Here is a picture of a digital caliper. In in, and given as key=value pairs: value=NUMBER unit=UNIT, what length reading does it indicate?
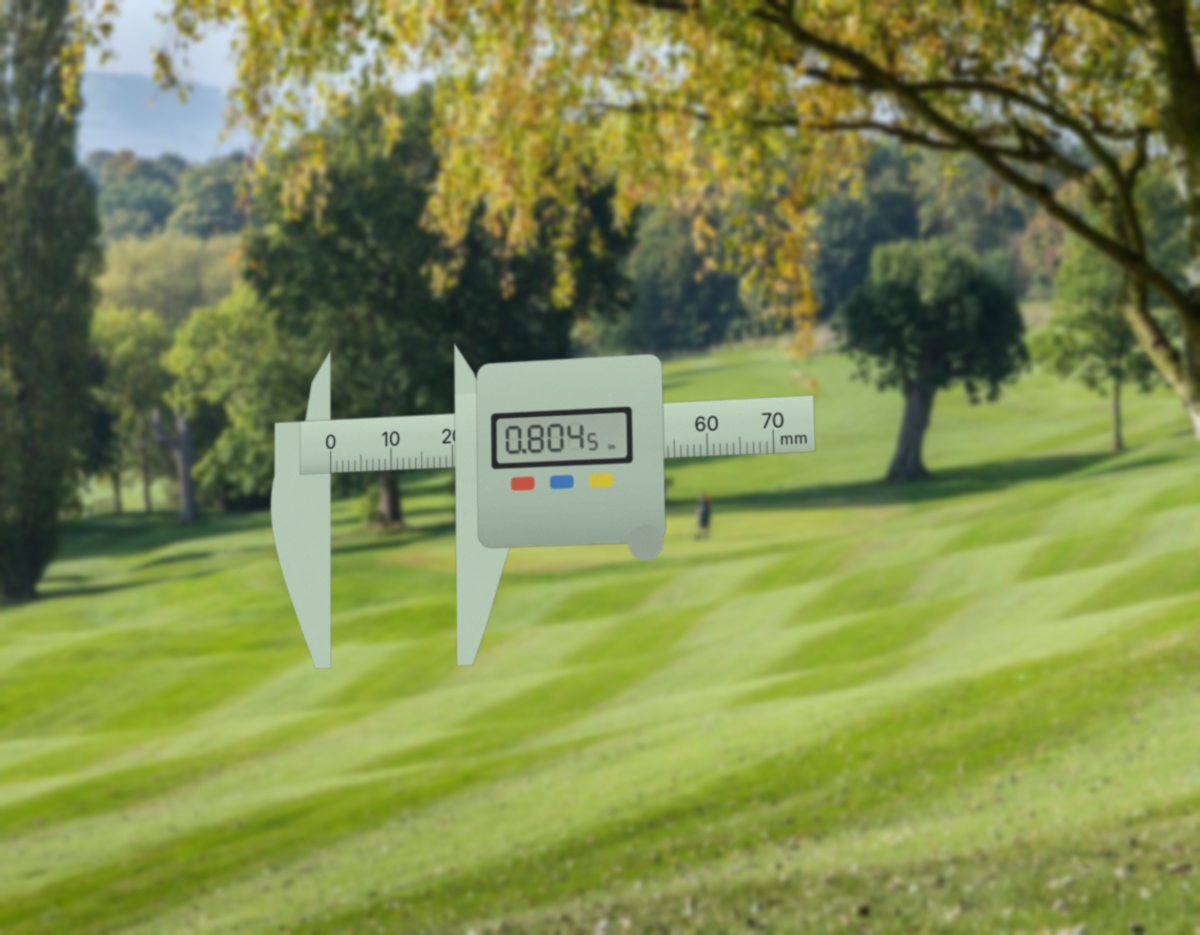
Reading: value=0.8045 unit=in
